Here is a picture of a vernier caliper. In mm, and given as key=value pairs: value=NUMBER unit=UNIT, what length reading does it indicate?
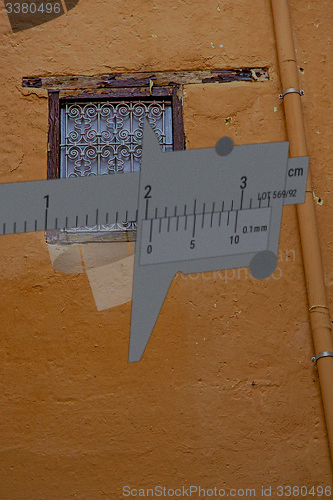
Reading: value=20.6 unit=mm
